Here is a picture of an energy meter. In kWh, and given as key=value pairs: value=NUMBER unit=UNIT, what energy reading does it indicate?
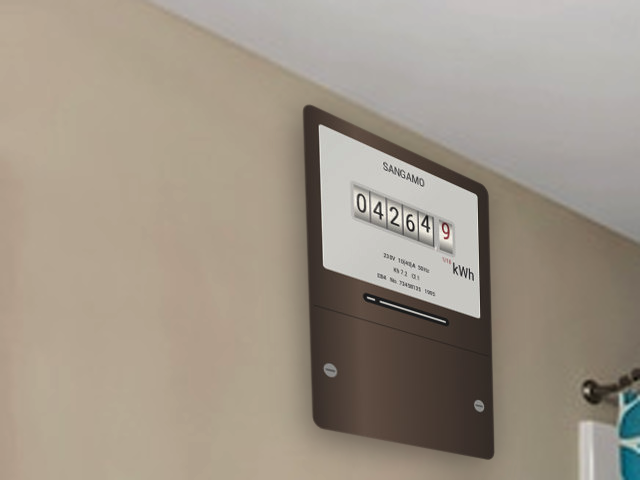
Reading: value=4264.9 unit=kWh
